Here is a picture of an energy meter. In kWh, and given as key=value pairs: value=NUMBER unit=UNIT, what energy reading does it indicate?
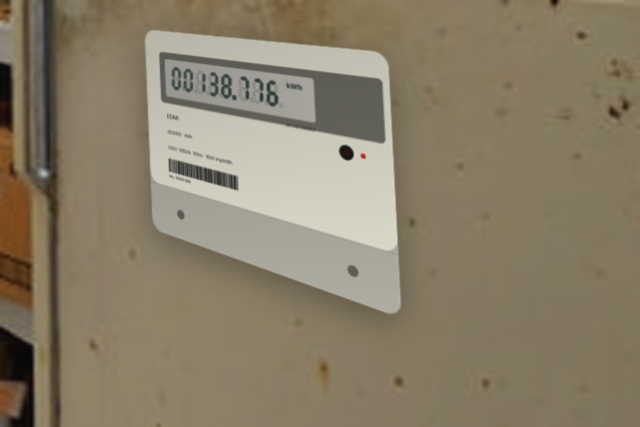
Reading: value=138.776 unit=kWh
